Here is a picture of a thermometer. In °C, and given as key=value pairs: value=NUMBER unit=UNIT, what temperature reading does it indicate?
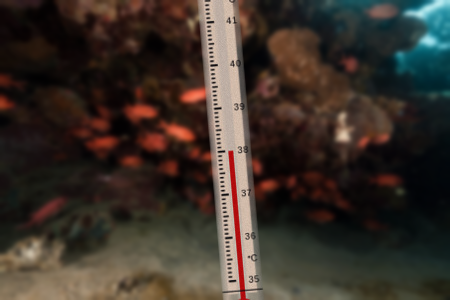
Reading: value=38 unit=°C
